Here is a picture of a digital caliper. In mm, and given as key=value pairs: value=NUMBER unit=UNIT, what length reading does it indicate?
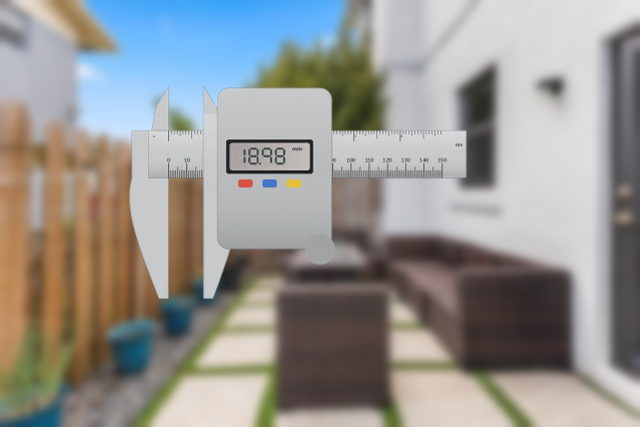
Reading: value=18.98 unit=mm
